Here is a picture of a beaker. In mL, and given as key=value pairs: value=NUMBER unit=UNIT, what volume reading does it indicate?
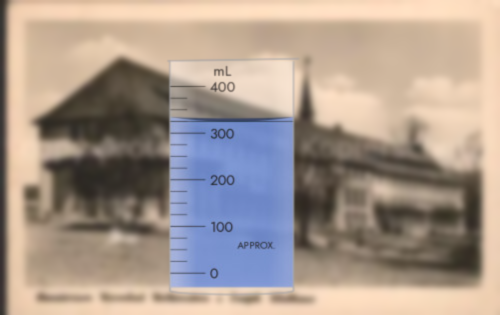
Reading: value=325 unit=mL
